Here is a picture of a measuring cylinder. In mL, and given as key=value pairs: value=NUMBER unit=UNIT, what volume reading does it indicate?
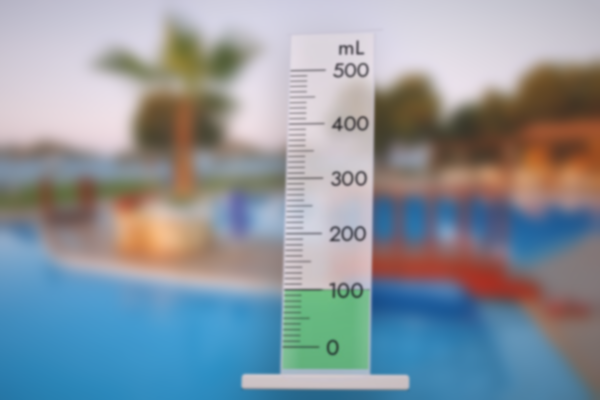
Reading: value=100 unit=mL
